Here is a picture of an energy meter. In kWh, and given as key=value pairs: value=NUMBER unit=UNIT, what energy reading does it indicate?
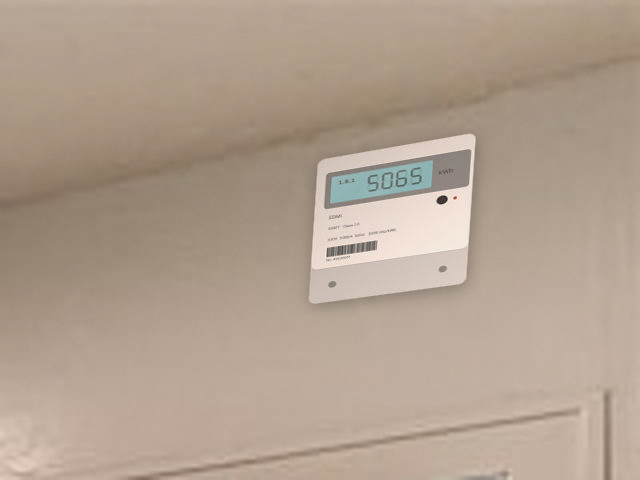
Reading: value=5065 unit=kWh
